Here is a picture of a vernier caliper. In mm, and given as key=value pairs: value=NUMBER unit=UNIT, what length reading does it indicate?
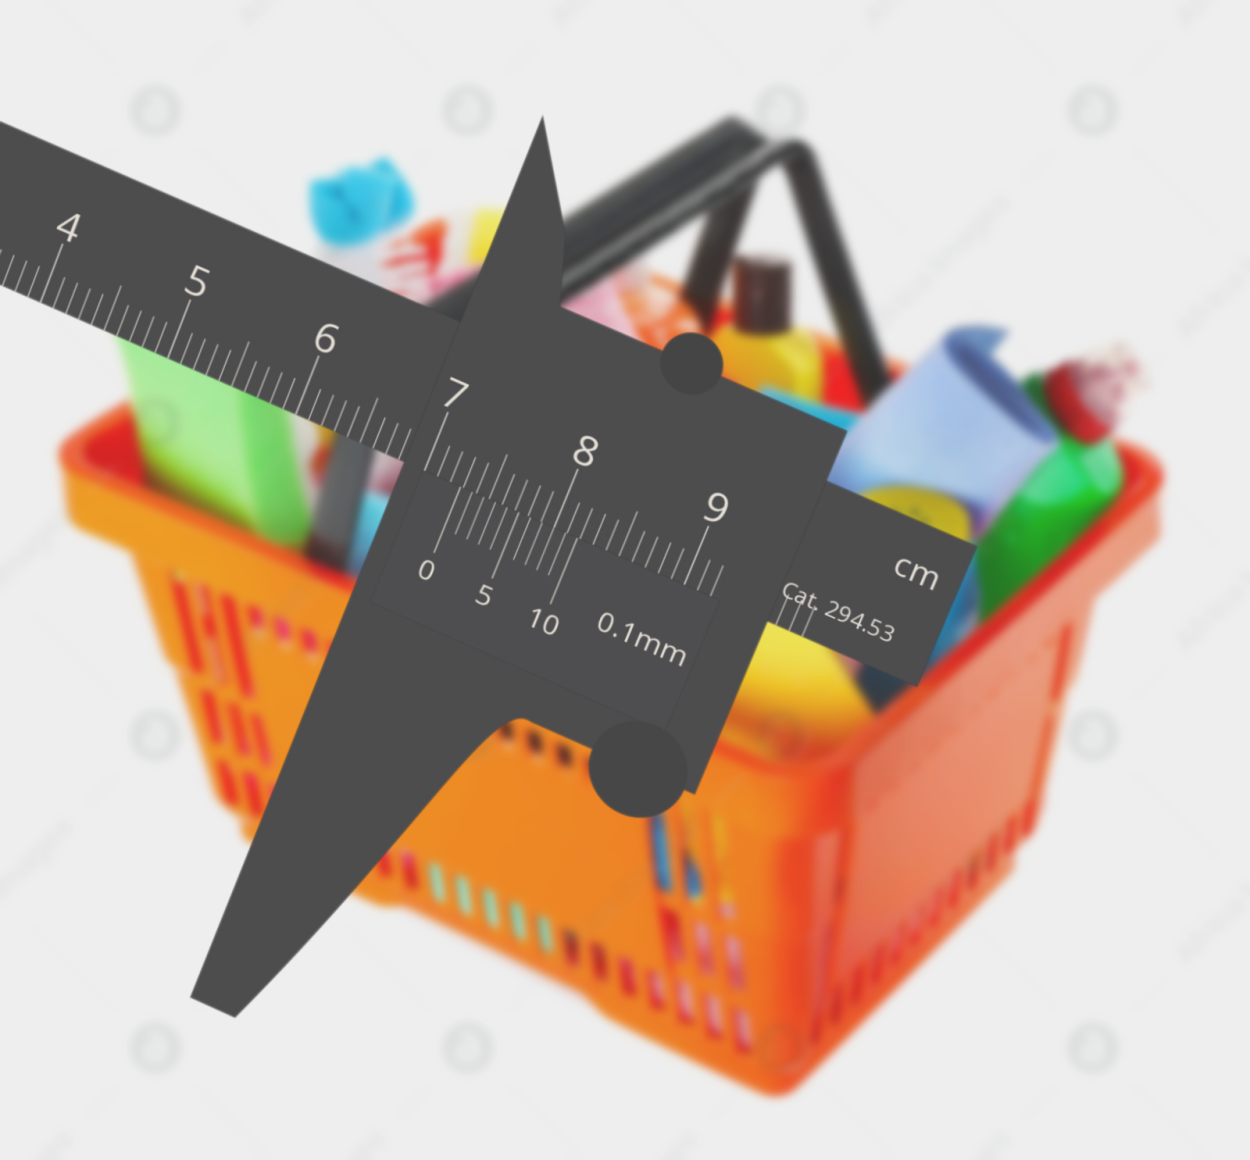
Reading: value=72.8 unit=mm
